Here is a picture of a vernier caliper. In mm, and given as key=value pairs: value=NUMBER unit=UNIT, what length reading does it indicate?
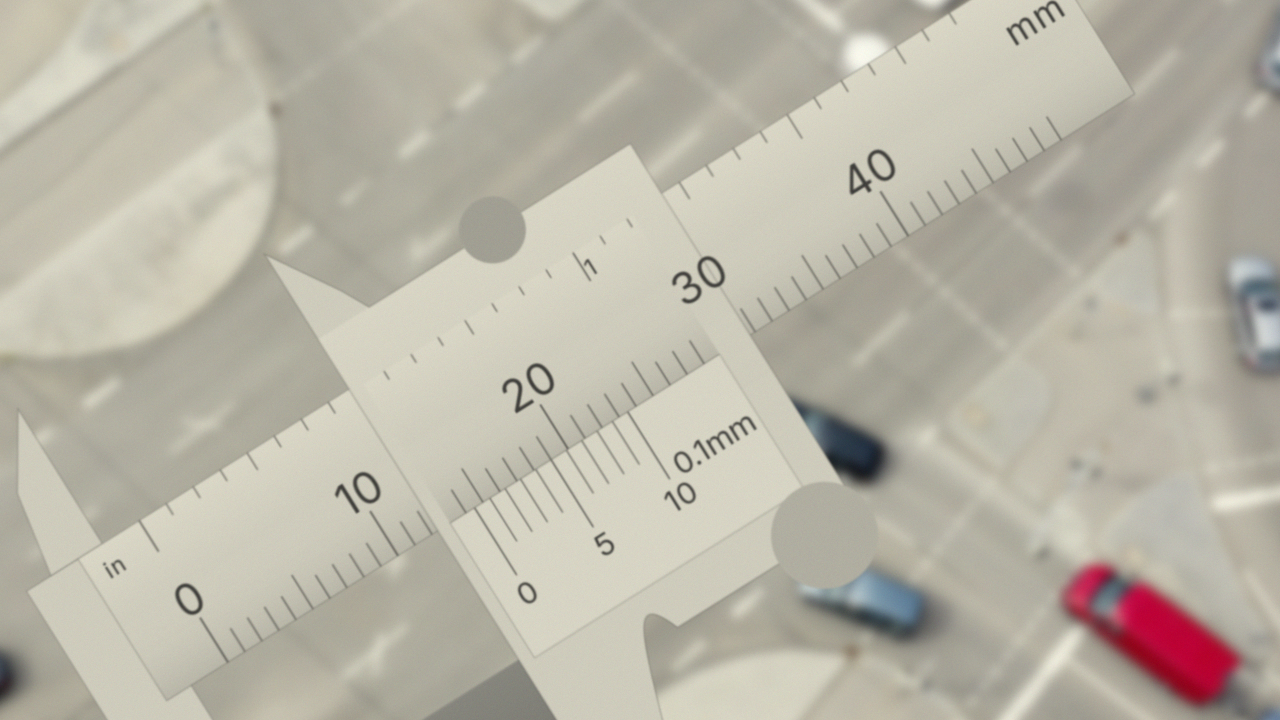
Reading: value=14.5 unit=mm
